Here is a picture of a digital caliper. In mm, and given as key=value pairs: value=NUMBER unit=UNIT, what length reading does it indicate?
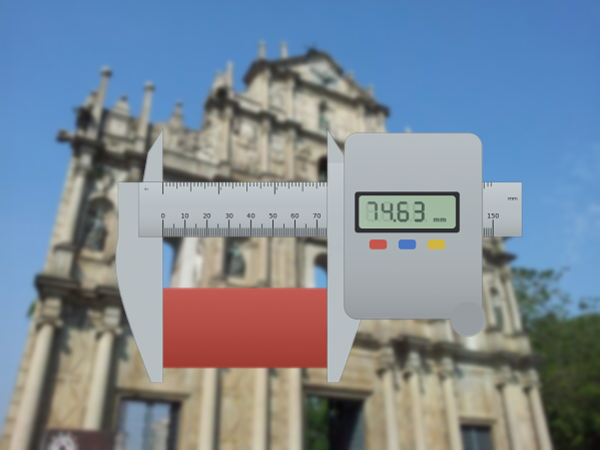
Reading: value=74.63 unit=mm
